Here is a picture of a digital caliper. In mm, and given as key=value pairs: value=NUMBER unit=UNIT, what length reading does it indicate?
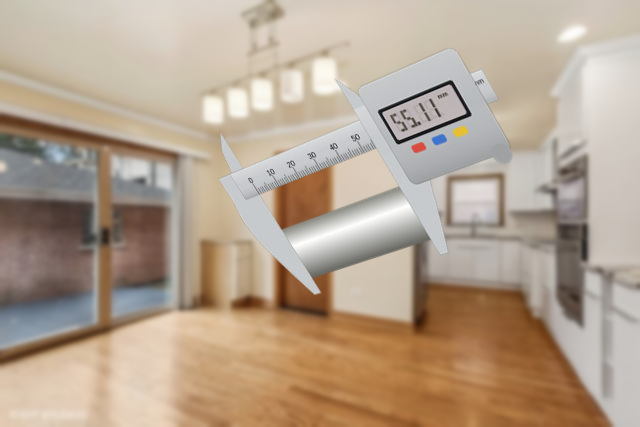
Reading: value=55.11 unit=mm
